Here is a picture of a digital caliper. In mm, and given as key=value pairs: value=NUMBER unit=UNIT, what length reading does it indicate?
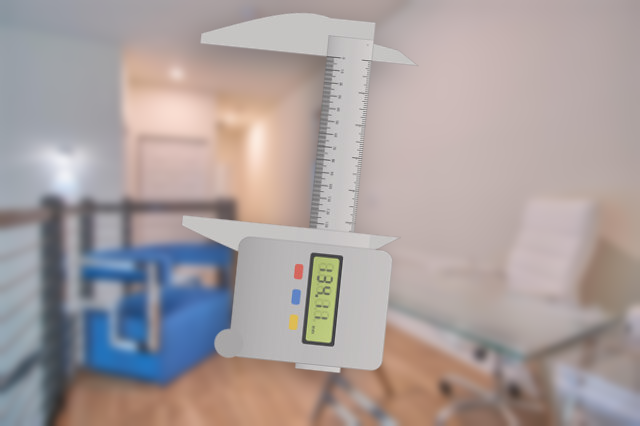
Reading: value=134.11 unit=mm
